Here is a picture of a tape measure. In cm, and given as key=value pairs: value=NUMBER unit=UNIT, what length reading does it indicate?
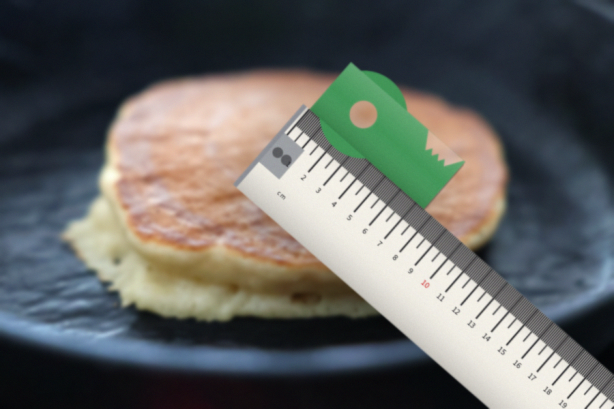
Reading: value=7.5 unit=cm
